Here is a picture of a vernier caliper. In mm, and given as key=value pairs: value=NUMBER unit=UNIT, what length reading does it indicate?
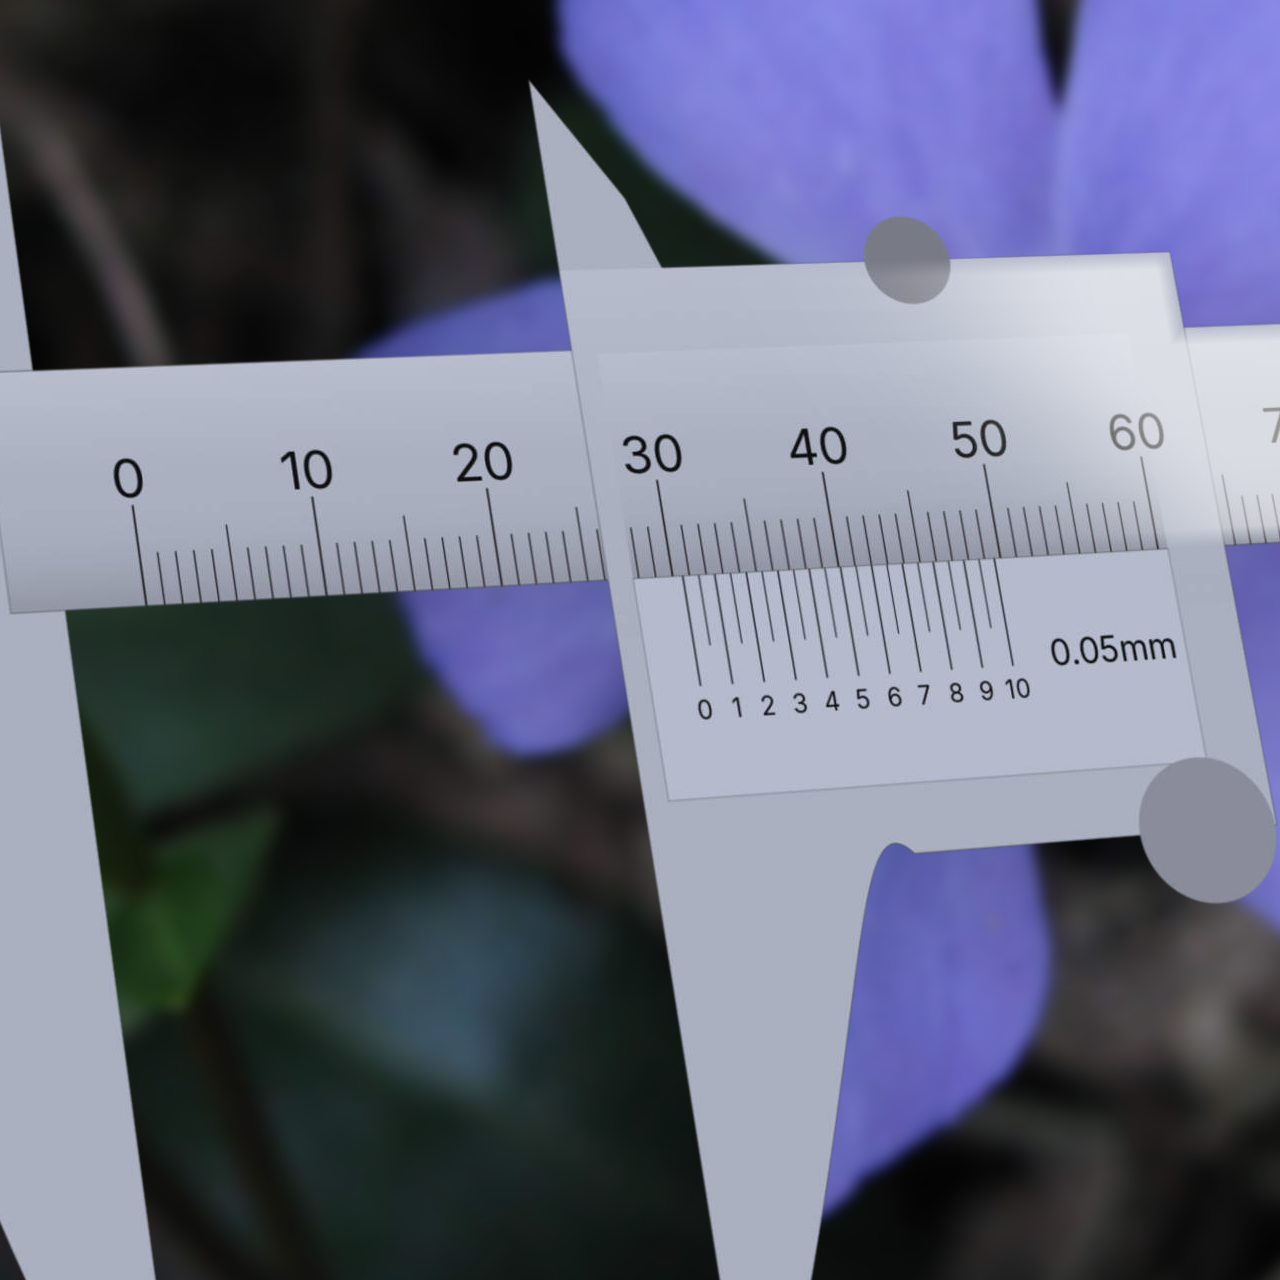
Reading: value=30.6 unit=mm
